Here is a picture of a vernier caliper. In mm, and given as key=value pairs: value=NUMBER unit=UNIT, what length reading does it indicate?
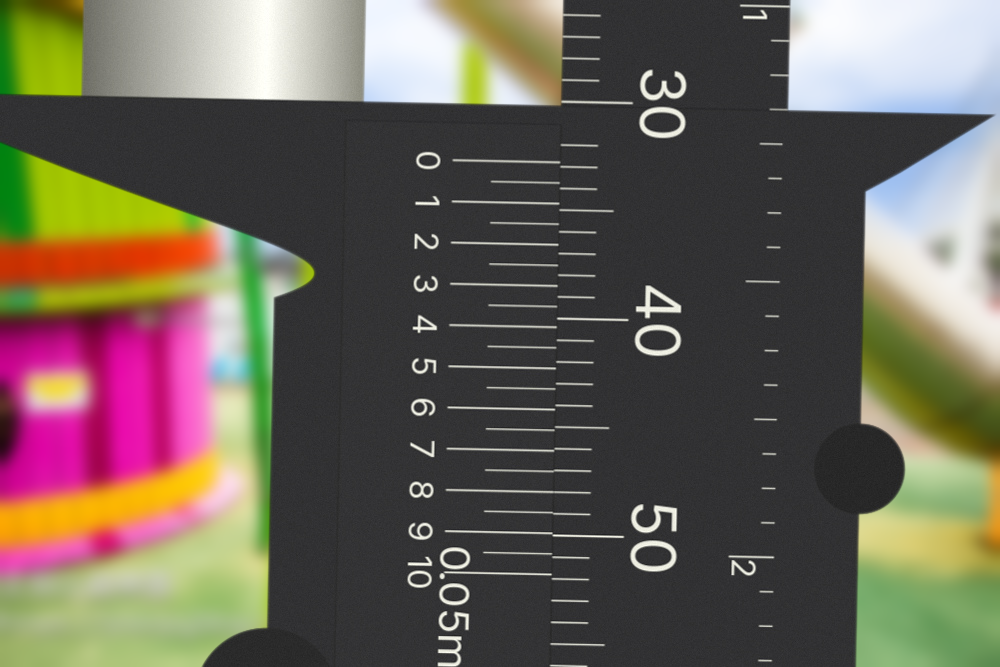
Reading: value=32.8 unit=mm
